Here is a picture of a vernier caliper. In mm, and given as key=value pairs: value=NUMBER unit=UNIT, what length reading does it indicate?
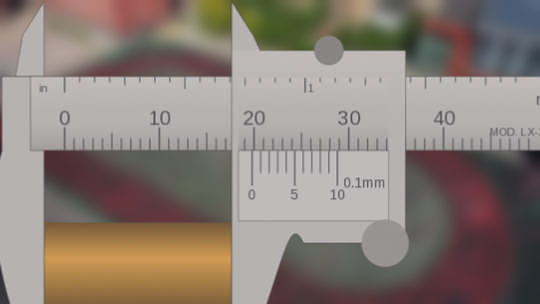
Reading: value=19.8 unit=mm
